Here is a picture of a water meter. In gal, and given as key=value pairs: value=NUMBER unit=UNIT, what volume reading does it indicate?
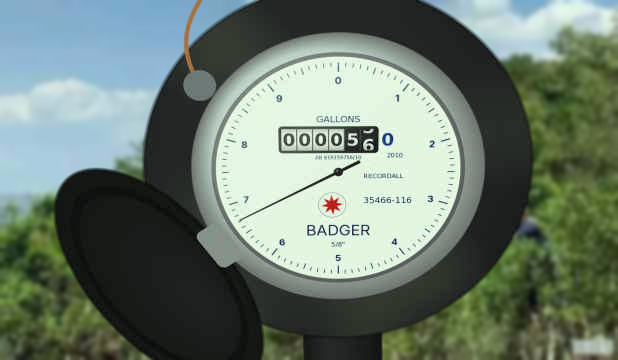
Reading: value=556.7 unit=gal
